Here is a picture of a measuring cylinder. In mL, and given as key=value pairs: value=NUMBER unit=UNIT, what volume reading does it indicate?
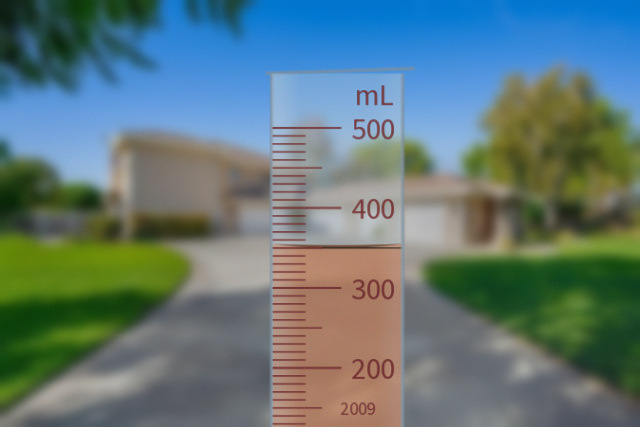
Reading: value=350 unit=mL
